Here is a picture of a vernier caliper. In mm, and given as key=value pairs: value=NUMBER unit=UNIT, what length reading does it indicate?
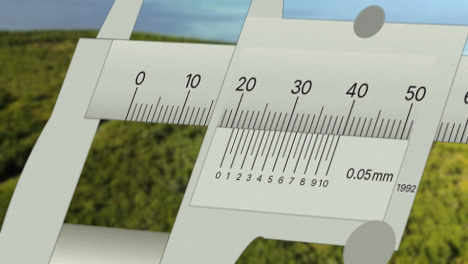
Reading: value=20.5 unit=mm
